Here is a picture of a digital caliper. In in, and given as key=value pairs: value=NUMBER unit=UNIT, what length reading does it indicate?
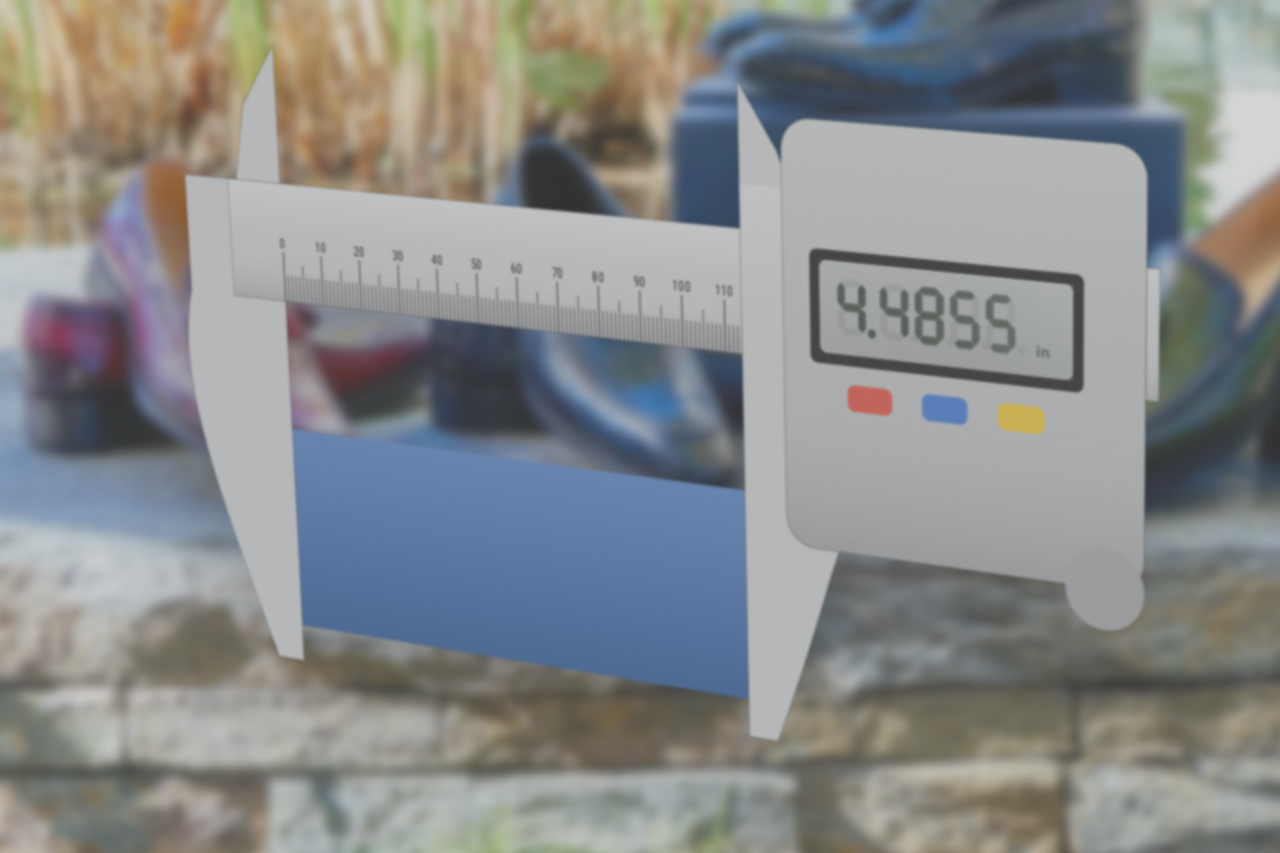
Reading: value=4.4855 unit=in
